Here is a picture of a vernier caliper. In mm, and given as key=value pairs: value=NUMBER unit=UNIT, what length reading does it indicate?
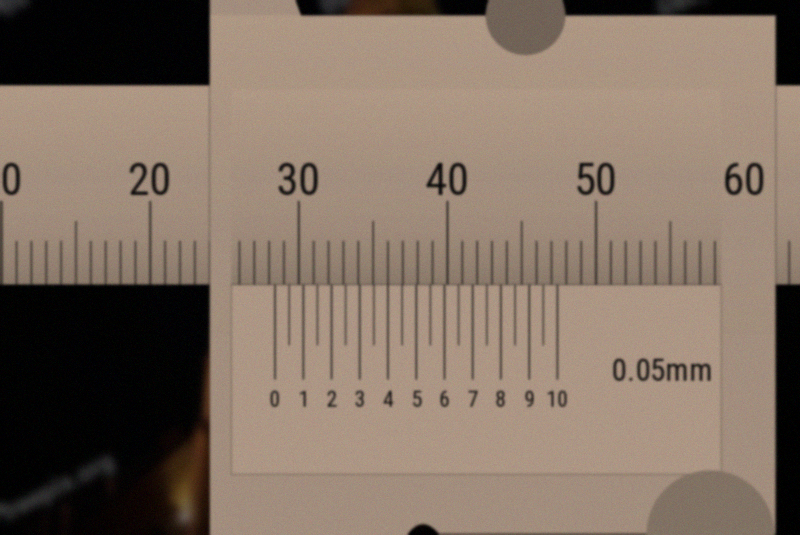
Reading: value=28.4 unit=mm
